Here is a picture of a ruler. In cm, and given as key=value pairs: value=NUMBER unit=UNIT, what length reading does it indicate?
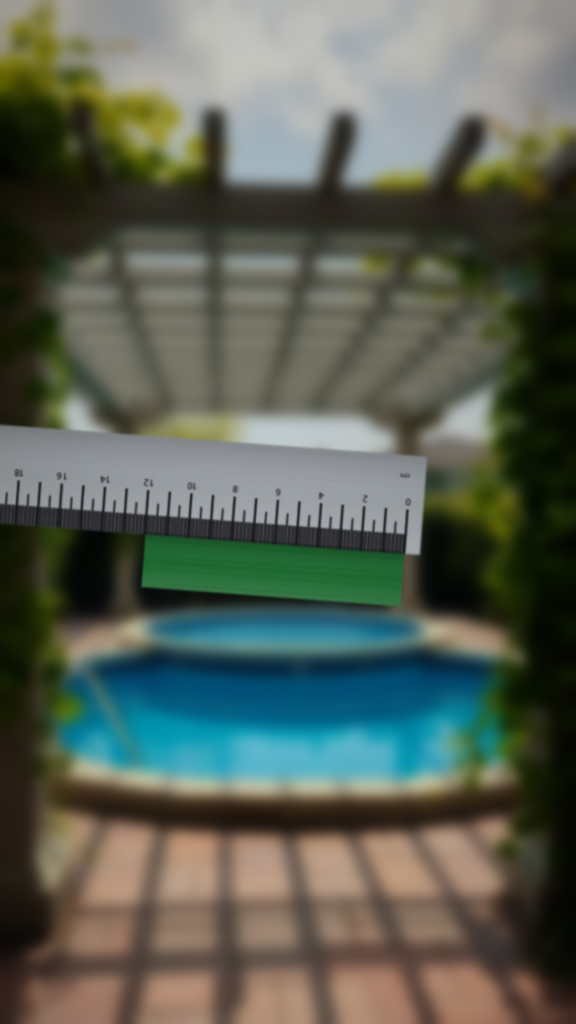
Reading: value=12 unit=cm
